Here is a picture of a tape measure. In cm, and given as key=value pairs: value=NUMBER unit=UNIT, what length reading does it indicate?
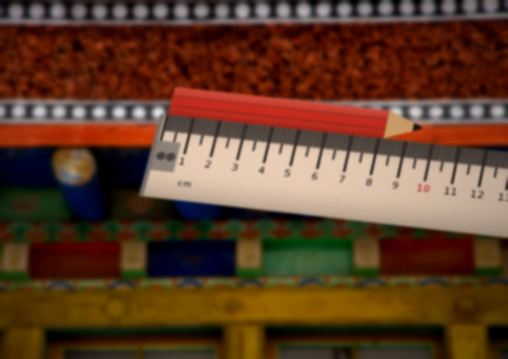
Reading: value=9.5 unit=cm
